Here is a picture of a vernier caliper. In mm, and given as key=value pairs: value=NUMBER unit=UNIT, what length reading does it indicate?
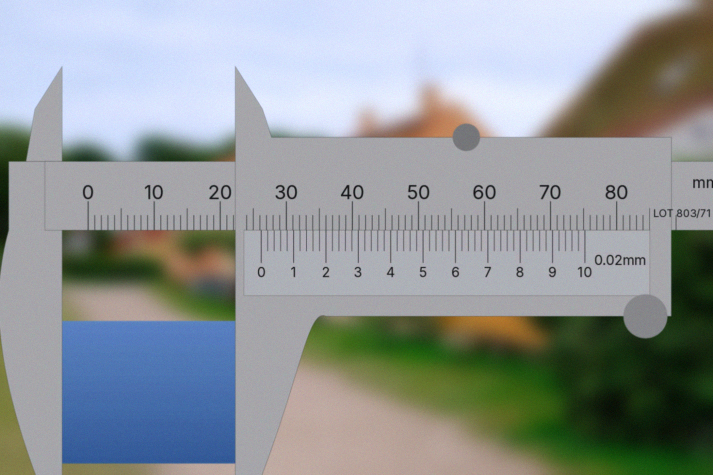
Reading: value=26.2 unit=mm
